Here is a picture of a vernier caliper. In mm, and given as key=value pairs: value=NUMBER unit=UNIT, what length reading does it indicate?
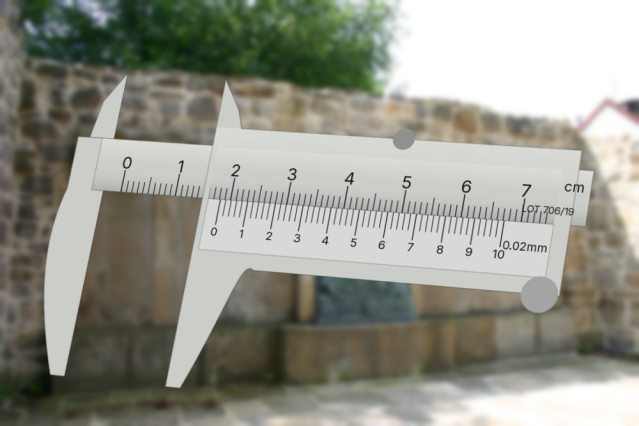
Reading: value=18.2 unit=mm
